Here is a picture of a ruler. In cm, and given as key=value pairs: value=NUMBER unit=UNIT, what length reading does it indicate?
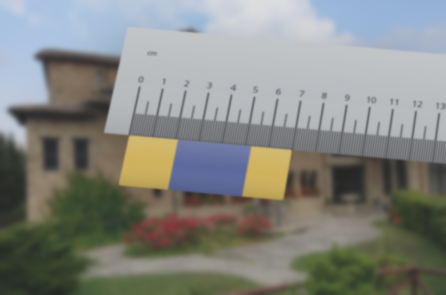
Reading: value=7 unit=cm
